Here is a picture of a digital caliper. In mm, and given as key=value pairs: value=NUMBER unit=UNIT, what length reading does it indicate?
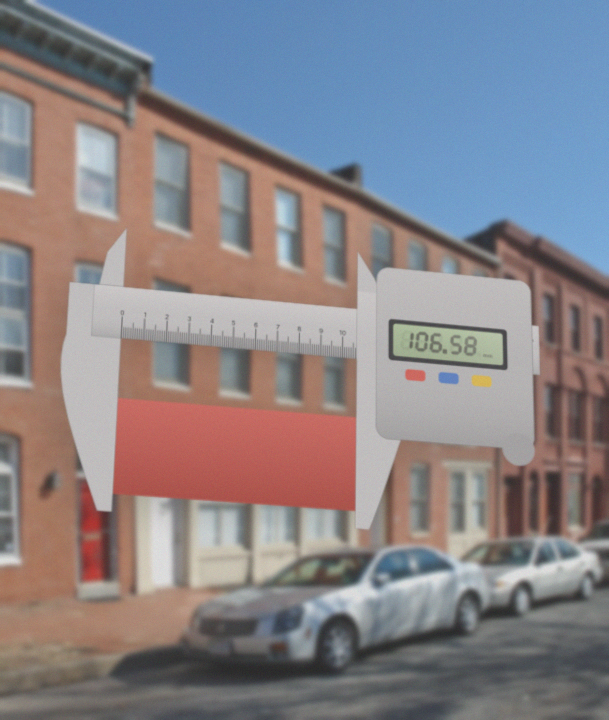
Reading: value=106.58 unit=mm
